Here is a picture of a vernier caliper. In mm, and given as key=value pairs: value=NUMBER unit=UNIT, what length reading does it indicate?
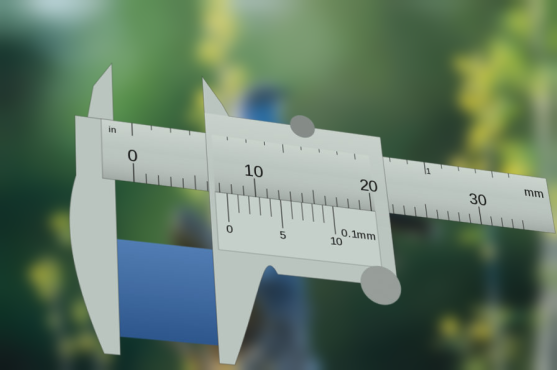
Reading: value=7.6 unit=mm
